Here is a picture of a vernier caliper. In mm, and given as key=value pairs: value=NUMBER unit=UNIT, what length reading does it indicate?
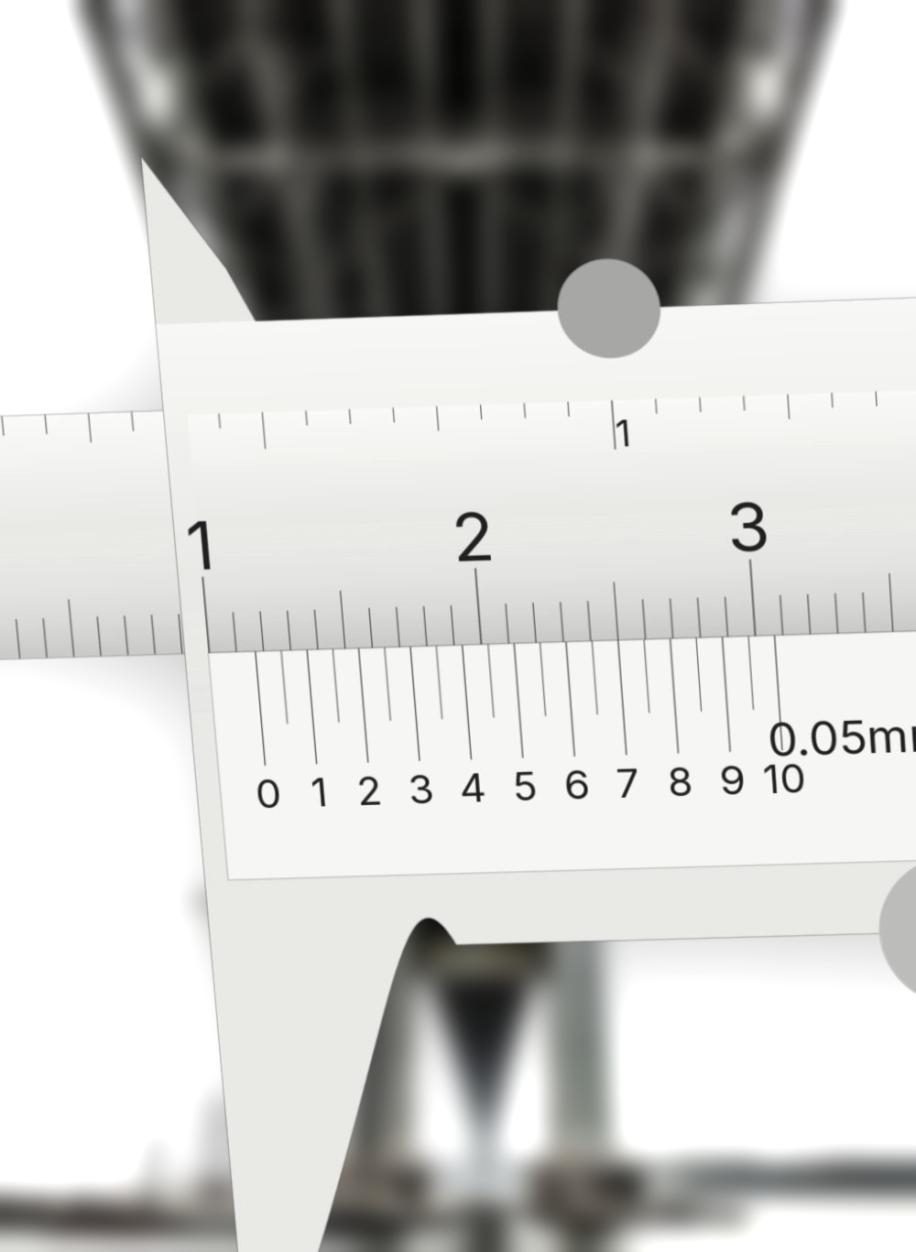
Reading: value=11.70 unit=mm
